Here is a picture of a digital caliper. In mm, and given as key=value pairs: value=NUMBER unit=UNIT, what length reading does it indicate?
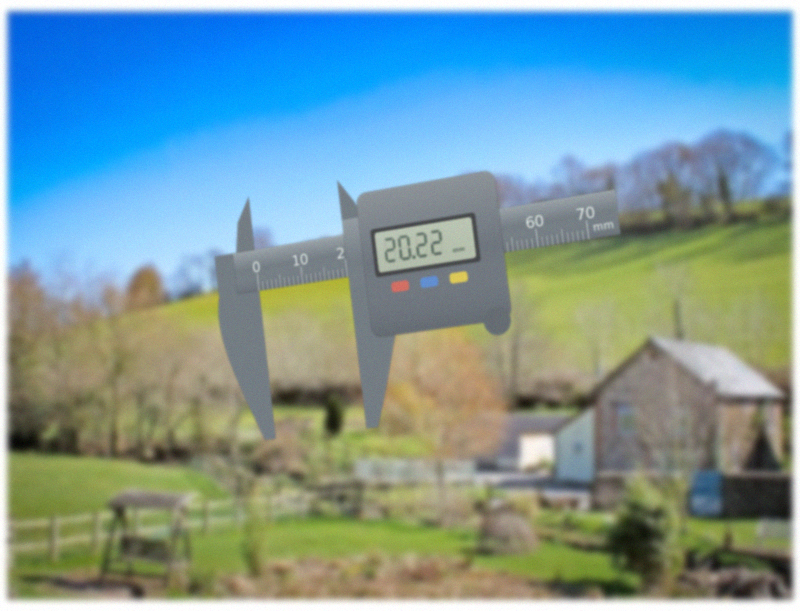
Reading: value=20.22 unit=mm
